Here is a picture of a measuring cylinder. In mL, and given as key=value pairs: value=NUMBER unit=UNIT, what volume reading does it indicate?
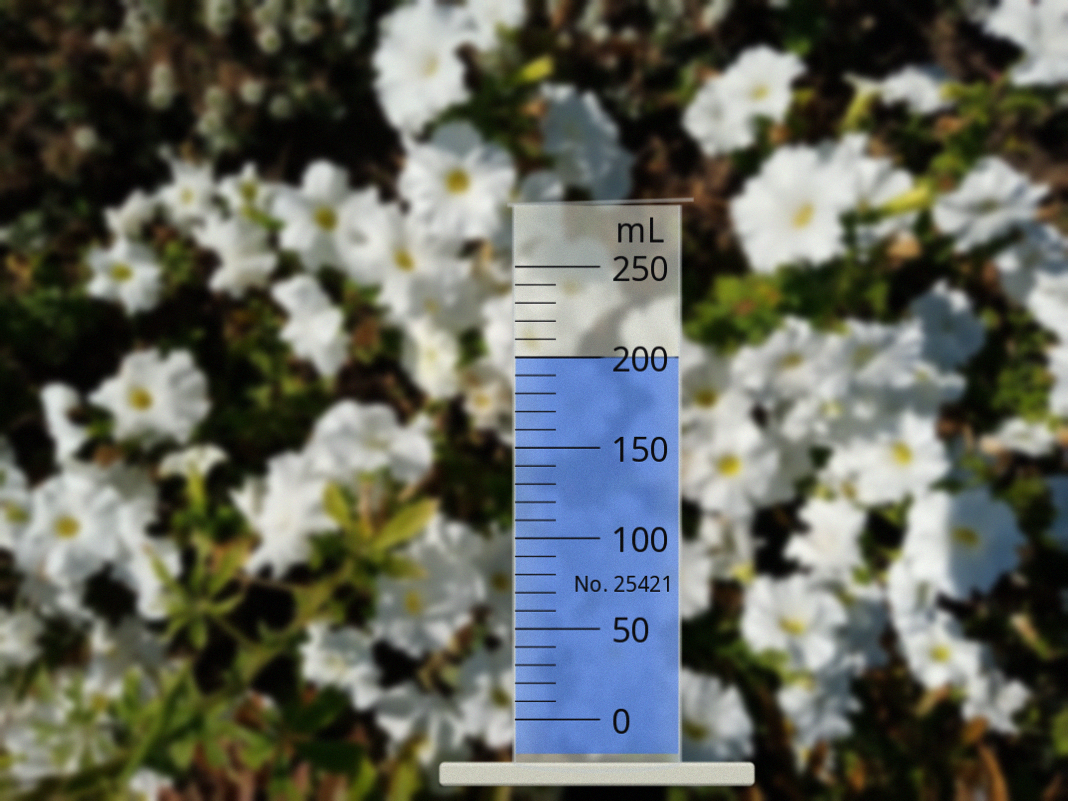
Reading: value=200 unit=mL
